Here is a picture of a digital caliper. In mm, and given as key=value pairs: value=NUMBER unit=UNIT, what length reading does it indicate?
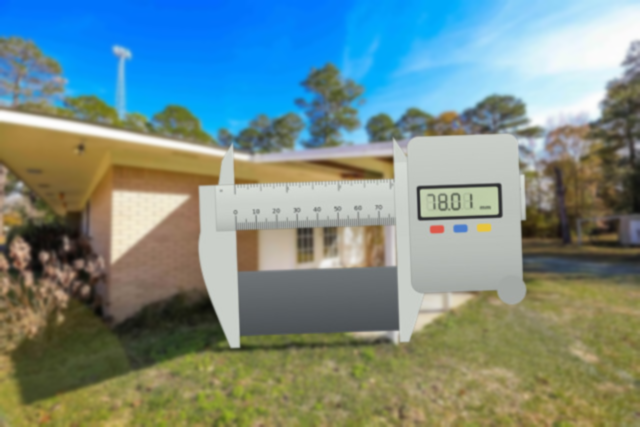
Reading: value=78.01 unit=mm
